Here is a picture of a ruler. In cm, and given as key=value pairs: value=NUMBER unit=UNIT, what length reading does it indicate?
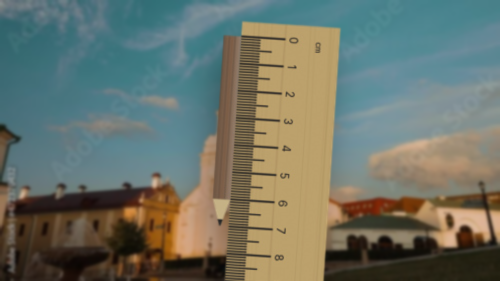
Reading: value=7 unit=cm
